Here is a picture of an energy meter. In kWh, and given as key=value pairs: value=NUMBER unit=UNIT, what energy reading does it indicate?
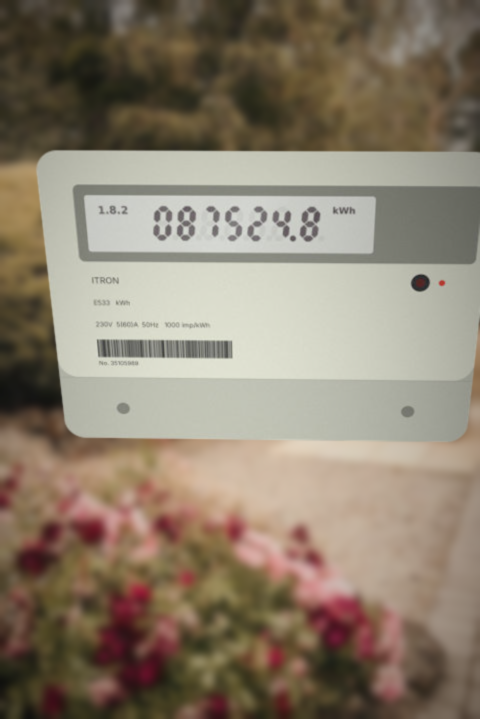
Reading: value=87524.8 unit=kWh
